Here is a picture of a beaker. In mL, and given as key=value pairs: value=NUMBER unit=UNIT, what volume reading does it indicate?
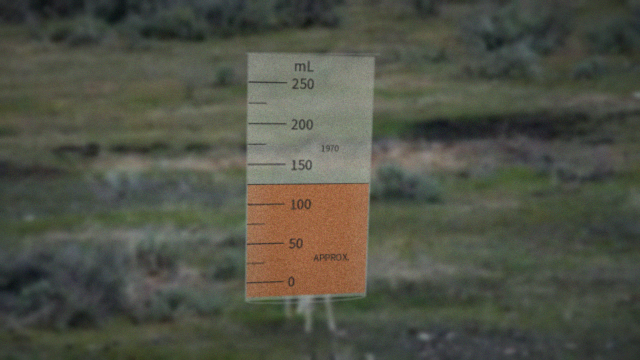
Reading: value=125 unit=mL
